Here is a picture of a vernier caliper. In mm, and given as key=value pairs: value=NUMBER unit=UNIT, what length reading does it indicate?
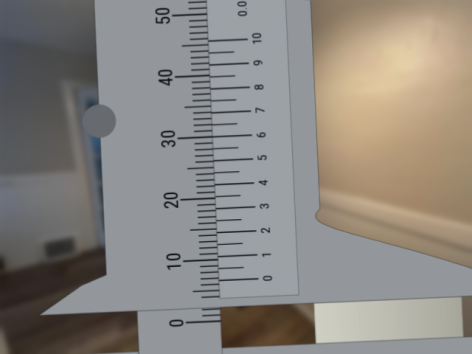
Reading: value=6.6 unit=mm
